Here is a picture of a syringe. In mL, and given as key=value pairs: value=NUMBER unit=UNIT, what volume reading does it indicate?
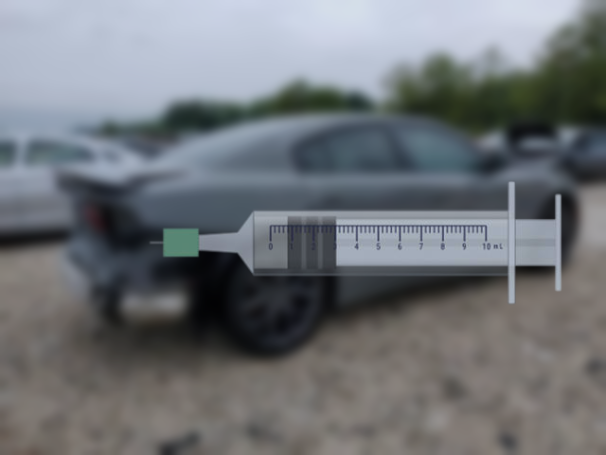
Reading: value=0.8 unit=mL
